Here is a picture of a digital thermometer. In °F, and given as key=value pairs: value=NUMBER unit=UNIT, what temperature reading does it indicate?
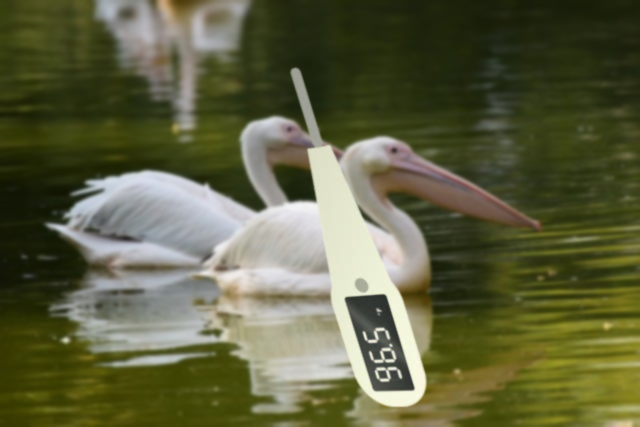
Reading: value=96.5 unit=°F
